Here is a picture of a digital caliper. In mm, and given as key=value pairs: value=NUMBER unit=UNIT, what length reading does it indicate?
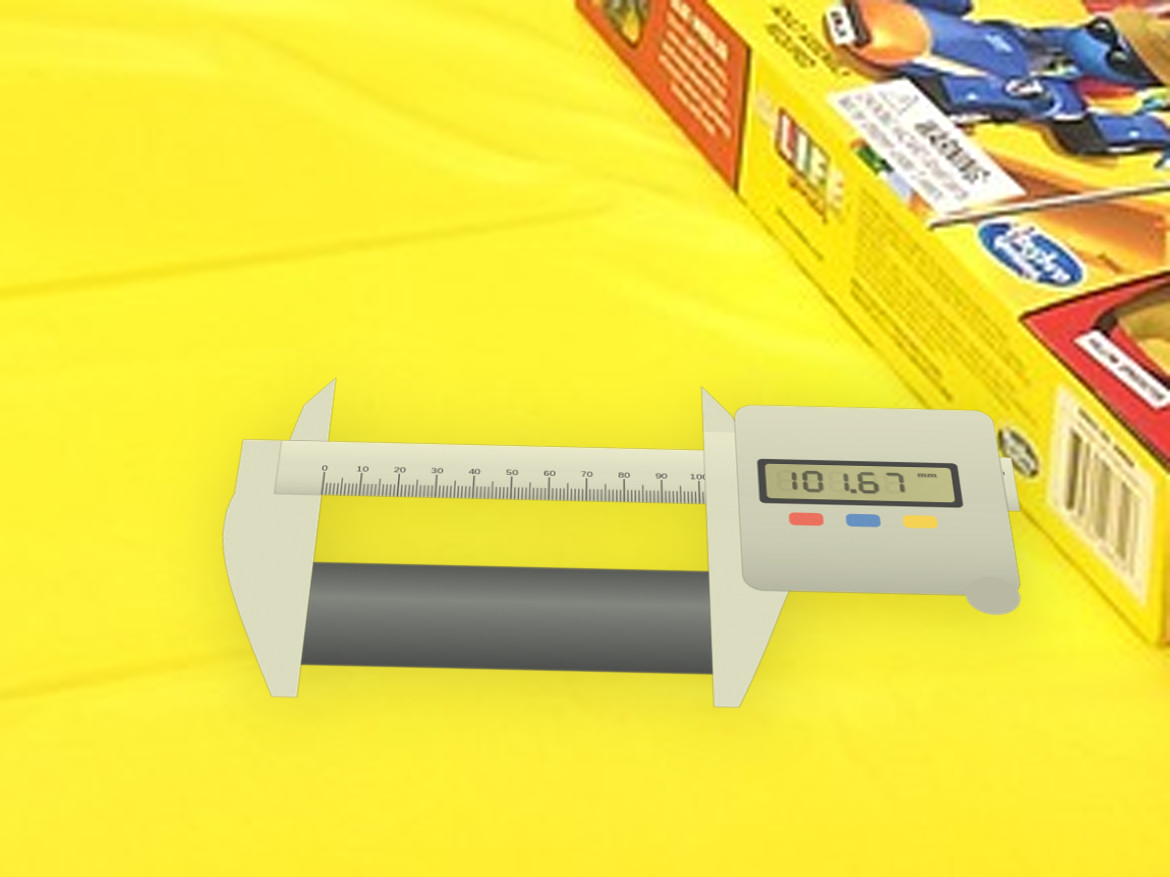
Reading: value=101.67 unit=mm
